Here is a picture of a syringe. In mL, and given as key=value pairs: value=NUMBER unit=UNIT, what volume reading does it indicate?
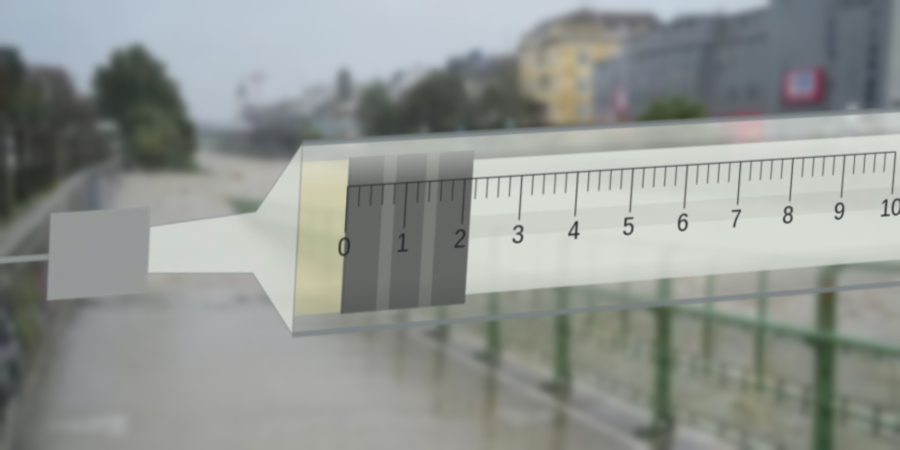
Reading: value=0 unit=mL
